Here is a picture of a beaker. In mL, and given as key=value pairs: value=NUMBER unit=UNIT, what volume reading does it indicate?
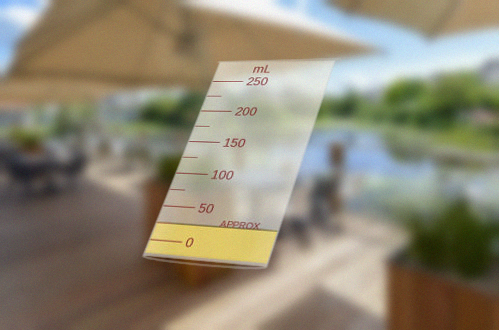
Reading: value=25 unit=mL
